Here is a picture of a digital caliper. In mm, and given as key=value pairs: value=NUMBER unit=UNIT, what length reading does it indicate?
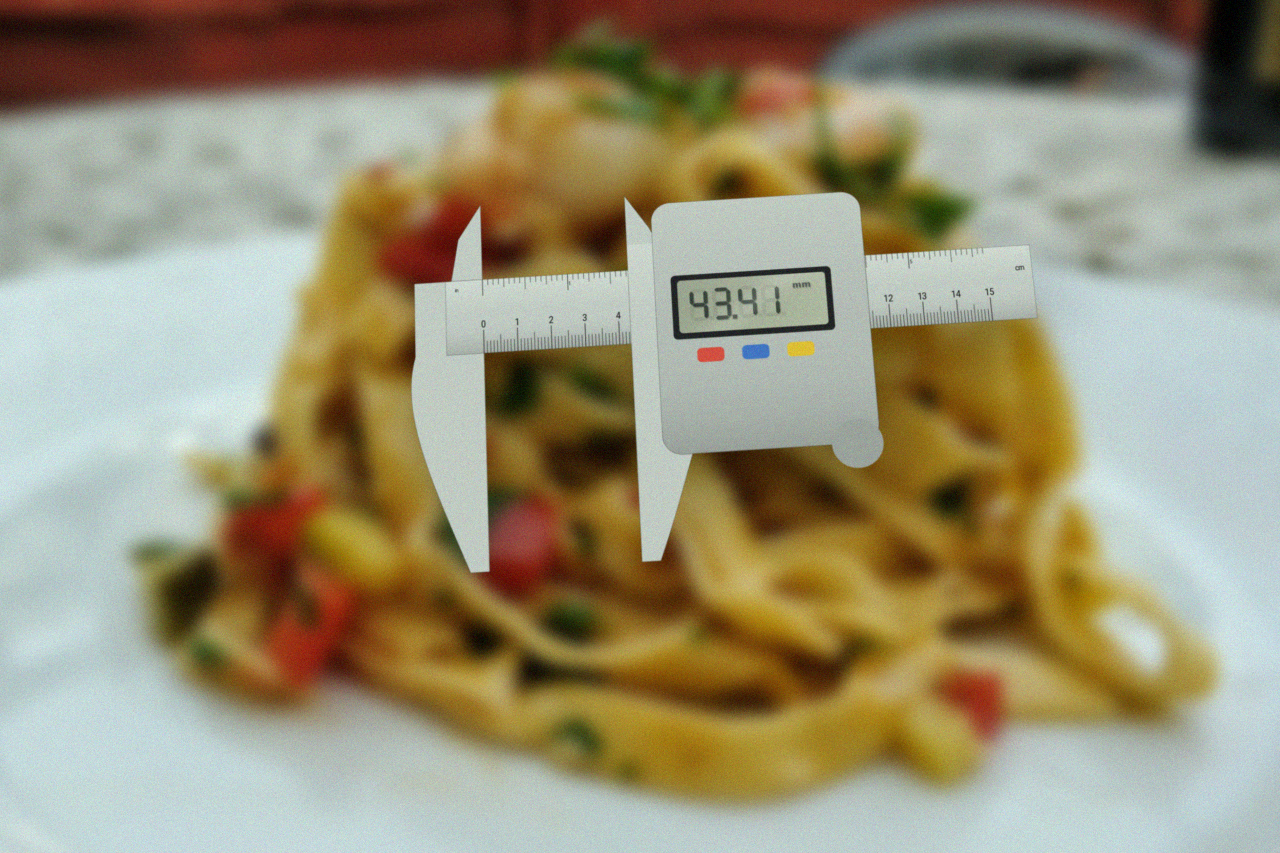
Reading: value=43.41 unit=mm
